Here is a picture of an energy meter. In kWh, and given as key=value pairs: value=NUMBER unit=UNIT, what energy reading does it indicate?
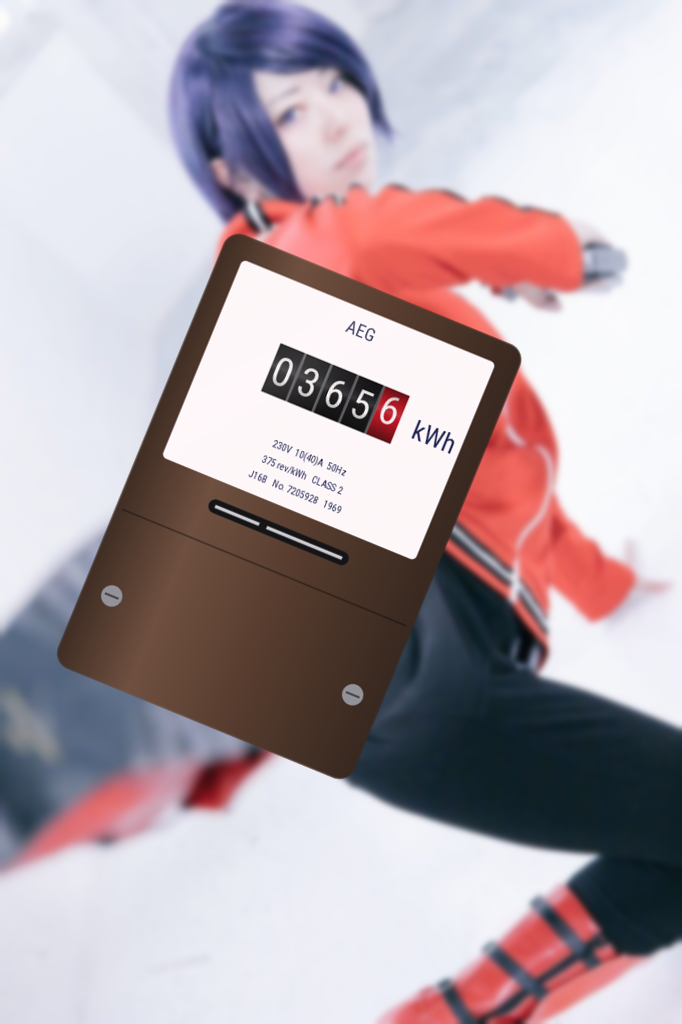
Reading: value=365.6 unit=kWh
